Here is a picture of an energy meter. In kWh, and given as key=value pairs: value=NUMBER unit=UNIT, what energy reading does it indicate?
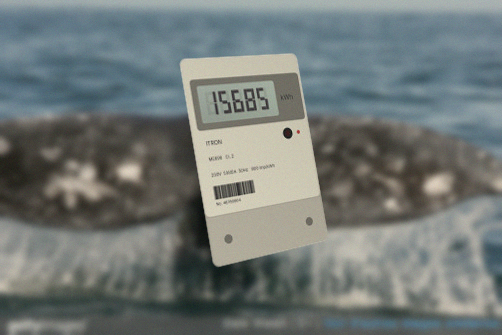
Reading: value=15685 unit=kWh
